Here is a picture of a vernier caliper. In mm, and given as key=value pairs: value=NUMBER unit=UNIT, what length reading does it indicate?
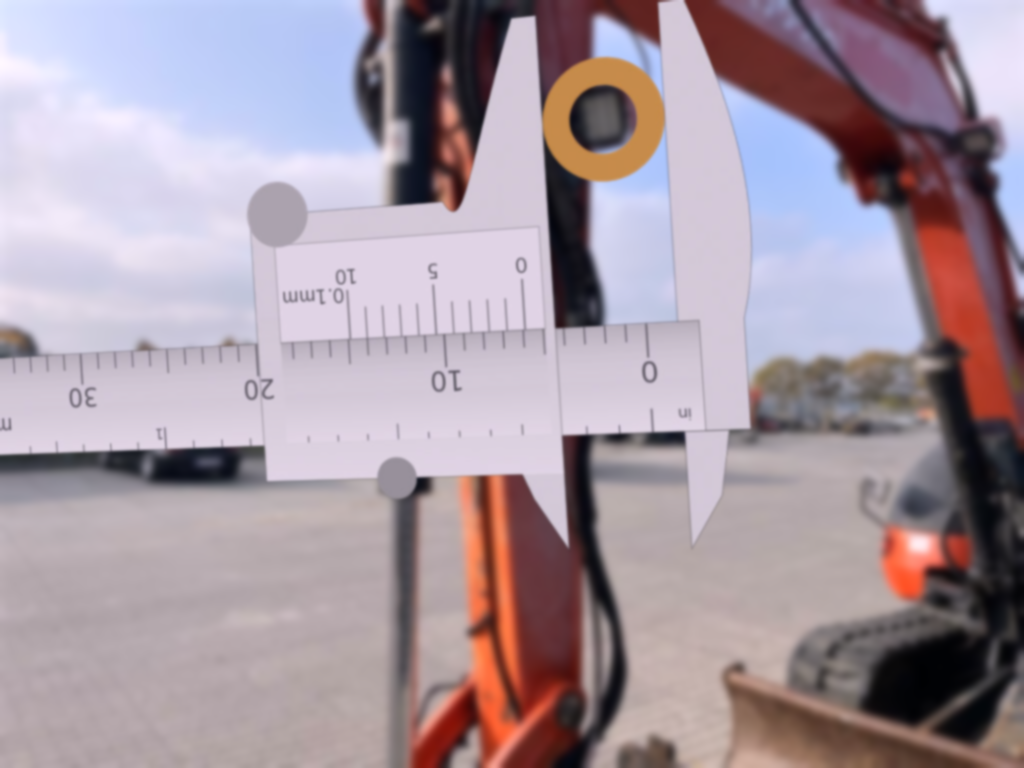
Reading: value=5.9 unit=mm
